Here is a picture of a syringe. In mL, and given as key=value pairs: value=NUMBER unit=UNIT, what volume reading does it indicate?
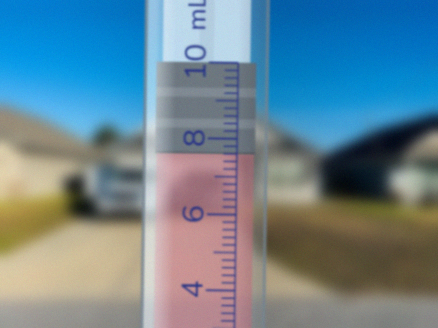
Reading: value=7.6 unit=mL
